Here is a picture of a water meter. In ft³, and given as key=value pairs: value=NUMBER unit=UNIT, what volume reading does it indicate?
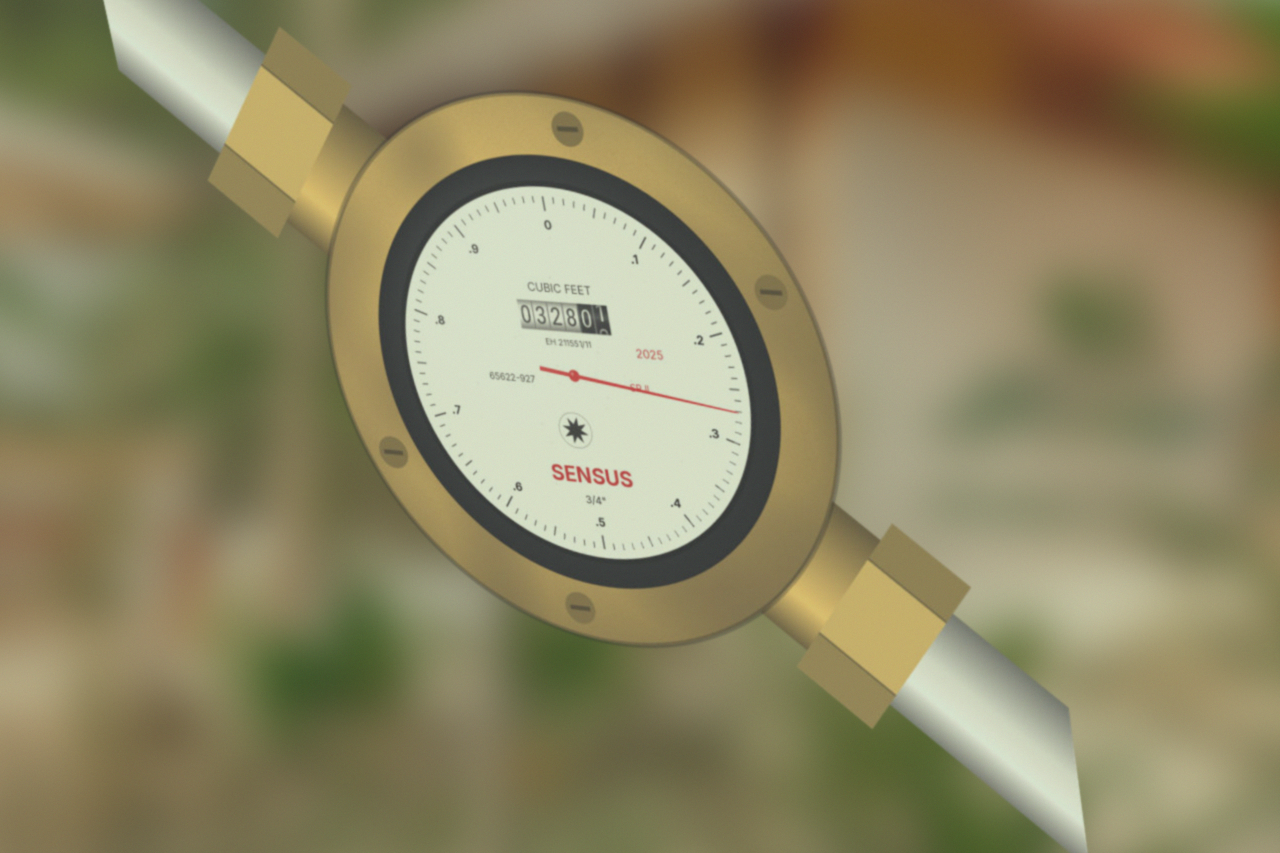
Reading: value=32801.27 unit=ft³
